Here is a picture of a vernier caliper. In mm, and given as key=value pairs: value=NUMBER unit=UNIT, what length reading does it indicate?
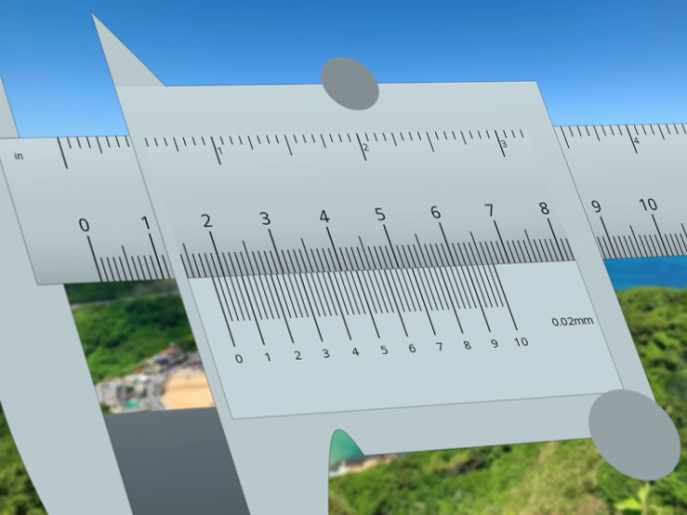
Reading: value=18.0 unit=mm
